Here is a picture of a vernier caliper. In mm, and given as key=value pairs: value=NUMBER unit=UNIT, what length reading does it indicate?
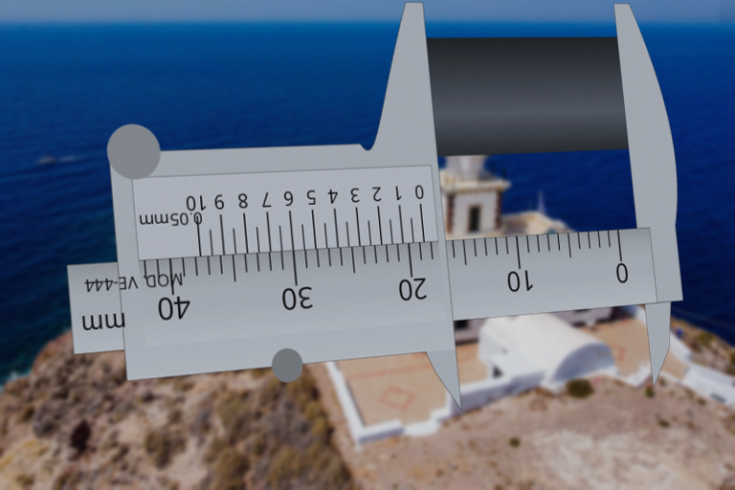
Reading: value=18.6 unit=mm
